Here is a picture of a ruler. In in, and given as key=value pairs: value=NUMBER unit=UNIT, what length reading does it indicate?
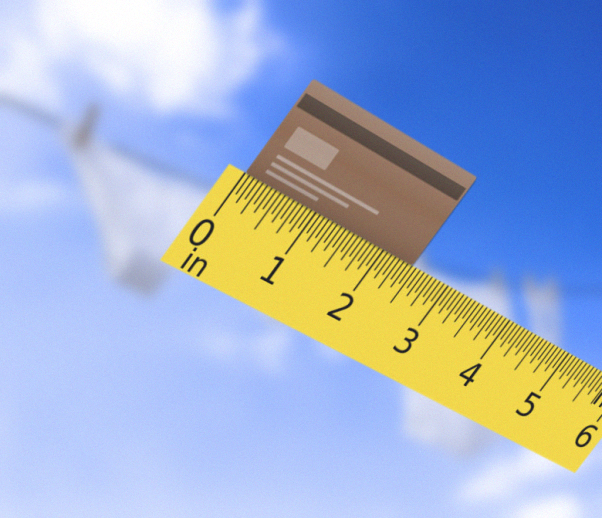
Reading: value=2.4375 unit=in
